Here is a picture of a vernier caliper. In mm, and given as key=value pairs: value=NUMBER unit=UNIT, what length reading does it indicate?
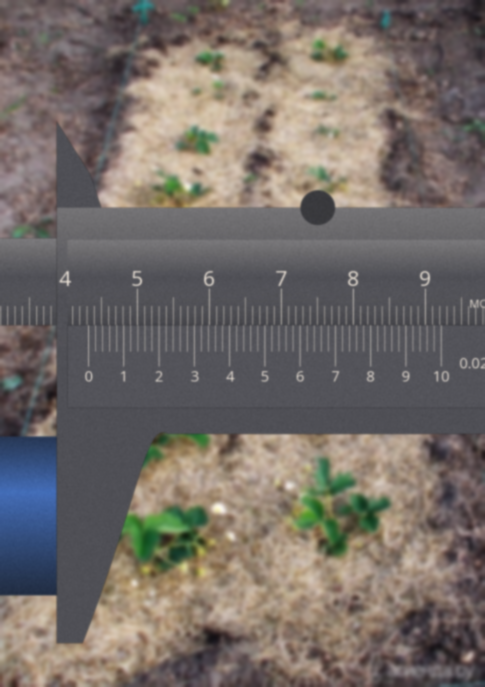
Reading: value=43.2 unit=mm
